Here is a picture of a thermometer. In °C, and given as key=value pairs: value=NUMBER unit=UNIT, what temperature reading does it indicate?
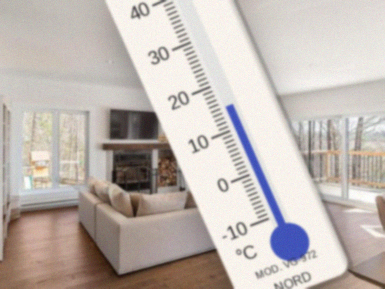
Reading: value=15 unit=°C
